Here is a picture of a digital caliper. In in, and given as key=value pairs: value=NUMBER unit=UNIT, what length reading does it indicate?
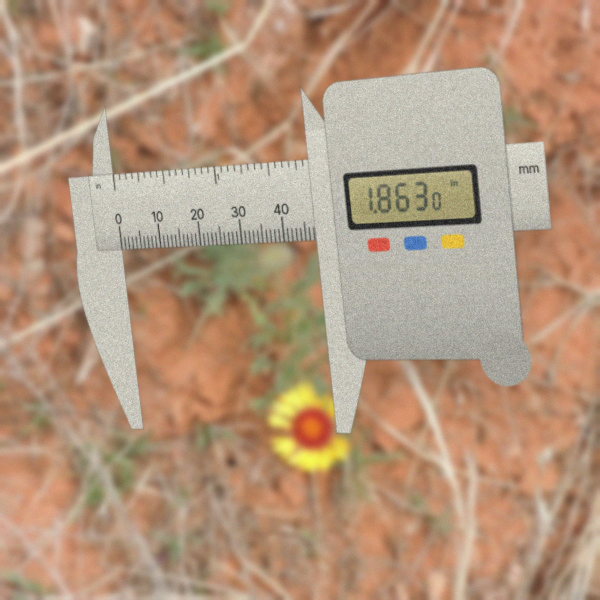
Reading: value=1.8630 unit=in
